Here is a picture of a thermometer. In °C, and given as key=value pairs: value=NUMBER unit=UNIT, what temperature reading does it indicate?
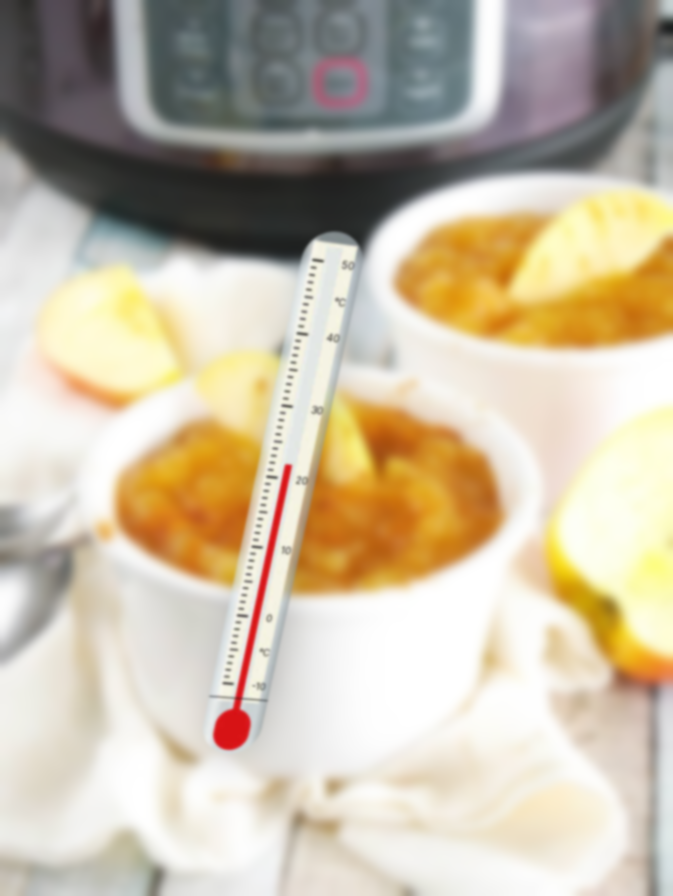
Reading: value=22 unit=°C
